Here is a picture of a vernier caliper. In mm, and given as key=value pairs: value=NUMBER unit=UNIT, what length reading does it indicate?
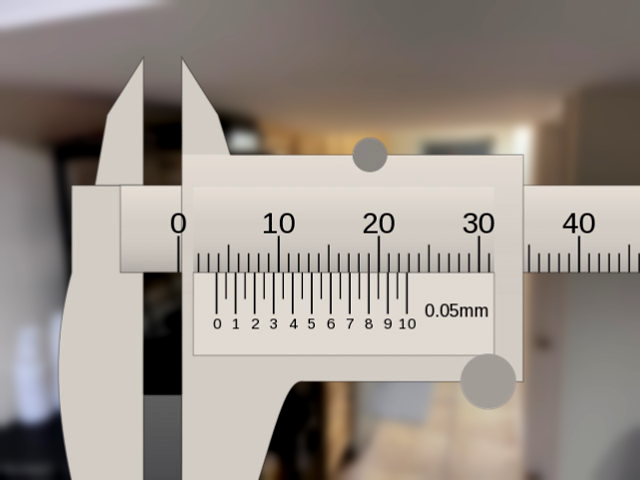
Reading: value=3.8 unit=mm
